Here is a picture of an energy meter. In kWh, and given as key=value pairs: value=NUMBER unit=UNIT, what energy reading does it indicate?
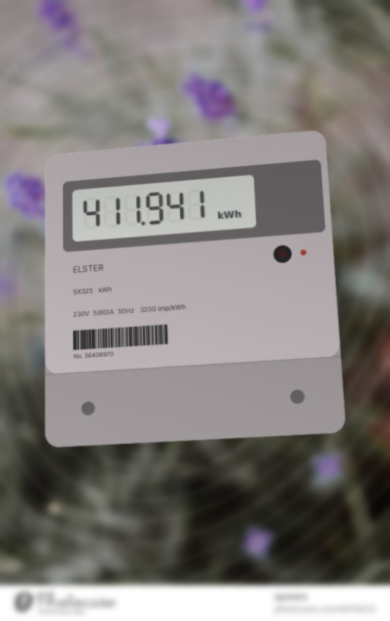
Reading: value=411.941 unit=kWh
